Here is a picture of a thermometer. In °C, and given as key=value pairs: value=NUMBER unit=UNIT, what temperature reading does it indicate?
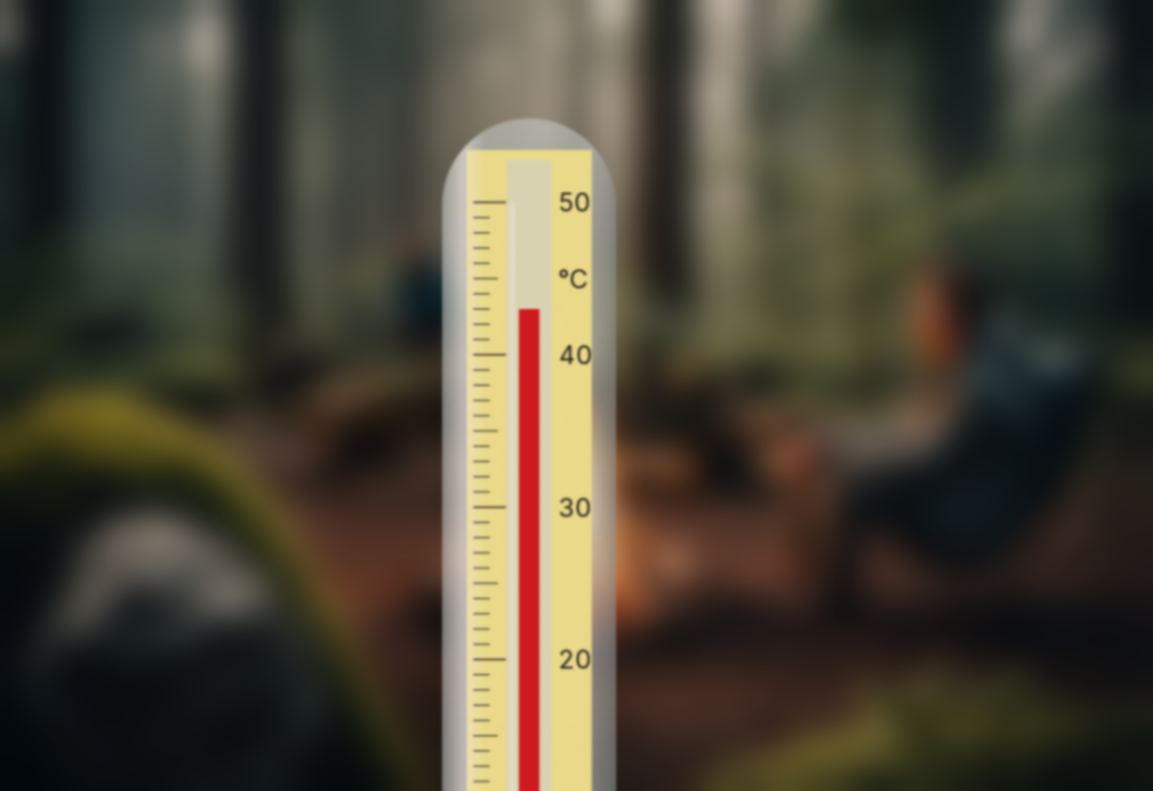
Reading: value=43 unit=°C
